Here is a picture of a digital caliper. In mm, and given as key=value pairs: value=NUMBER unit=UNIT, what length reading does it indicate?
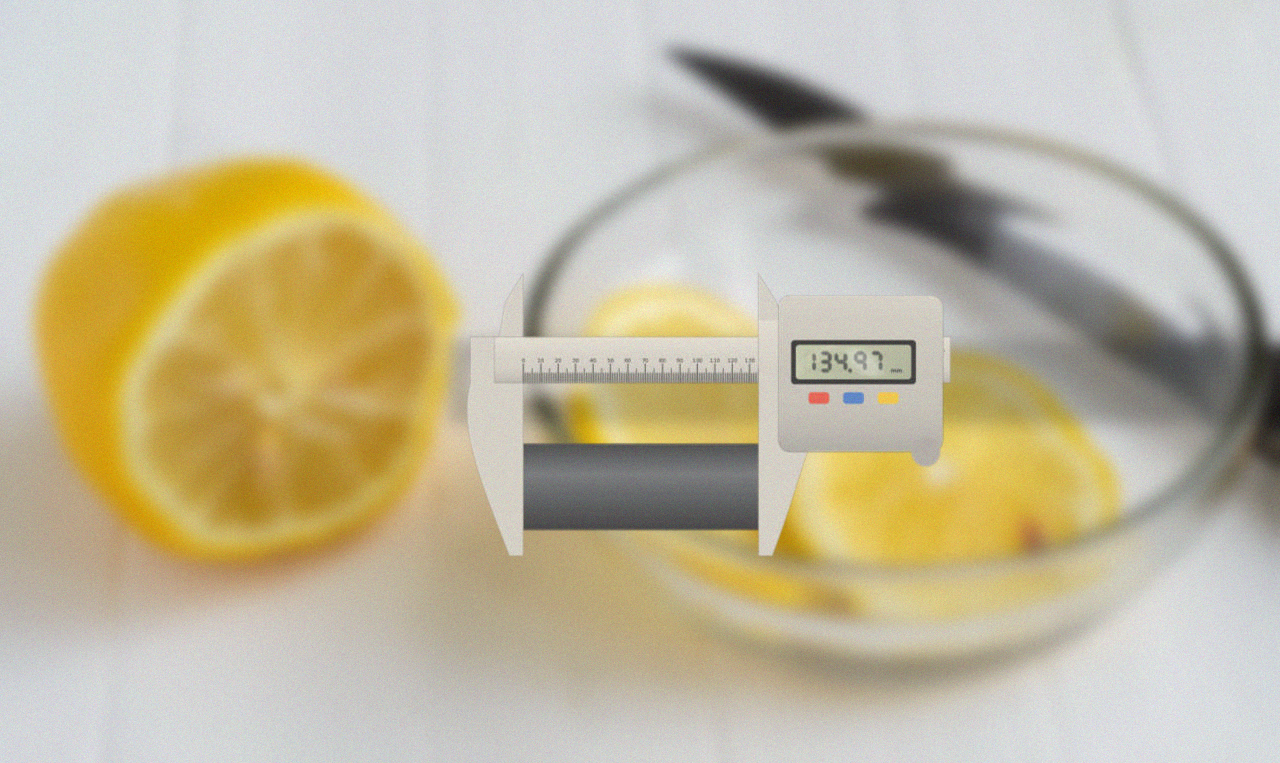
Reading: value=134.97 unit=mm
